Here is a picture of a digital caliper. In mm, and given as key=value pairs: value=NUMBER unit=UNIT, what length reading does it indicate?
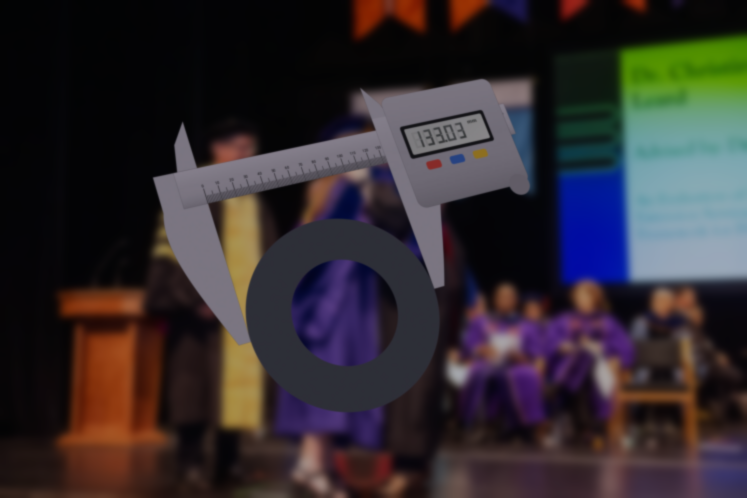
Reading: value=133.03 unit=mm
